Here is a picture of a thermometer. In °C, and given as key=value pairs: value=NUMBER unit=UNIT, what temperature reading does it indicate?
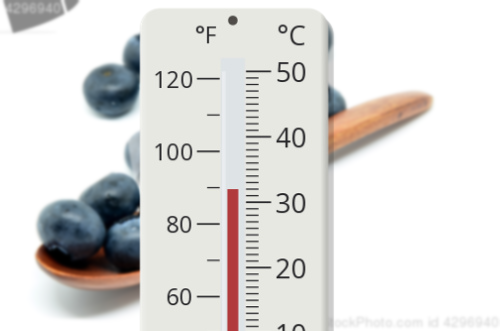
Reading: value=32 unit=°C
